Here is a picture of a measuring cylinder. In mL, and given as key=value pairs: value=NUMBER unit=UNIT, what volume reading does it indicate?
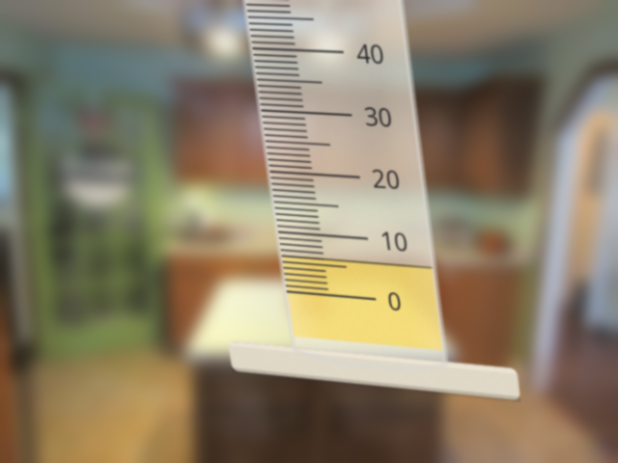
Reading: value=6 unit=mL
